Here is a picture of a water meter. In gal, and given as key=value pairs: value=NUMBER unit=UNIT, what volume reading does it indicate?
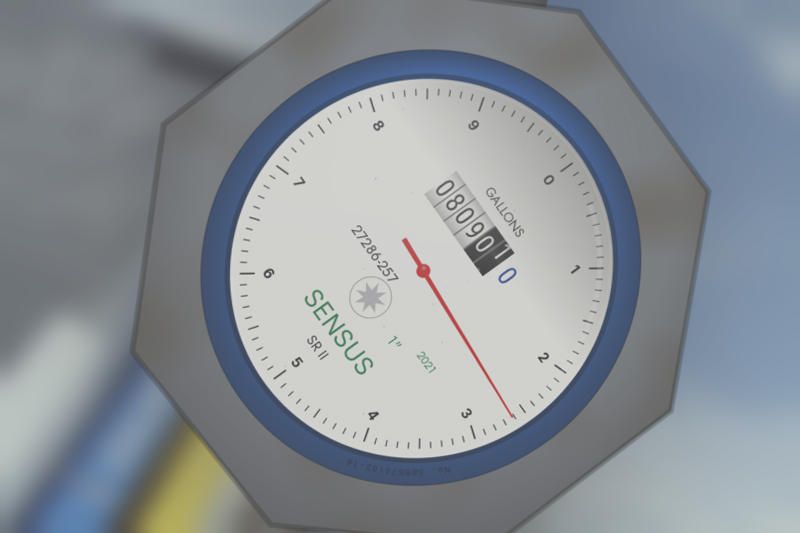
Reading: value=809012.6 unit=gal
